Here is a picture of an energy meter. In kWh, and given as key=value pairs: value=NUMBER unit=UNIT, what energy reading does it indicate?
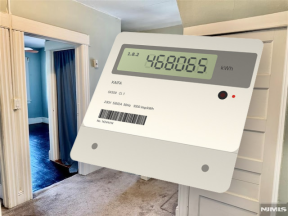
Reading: value=468065 unit=kWh
